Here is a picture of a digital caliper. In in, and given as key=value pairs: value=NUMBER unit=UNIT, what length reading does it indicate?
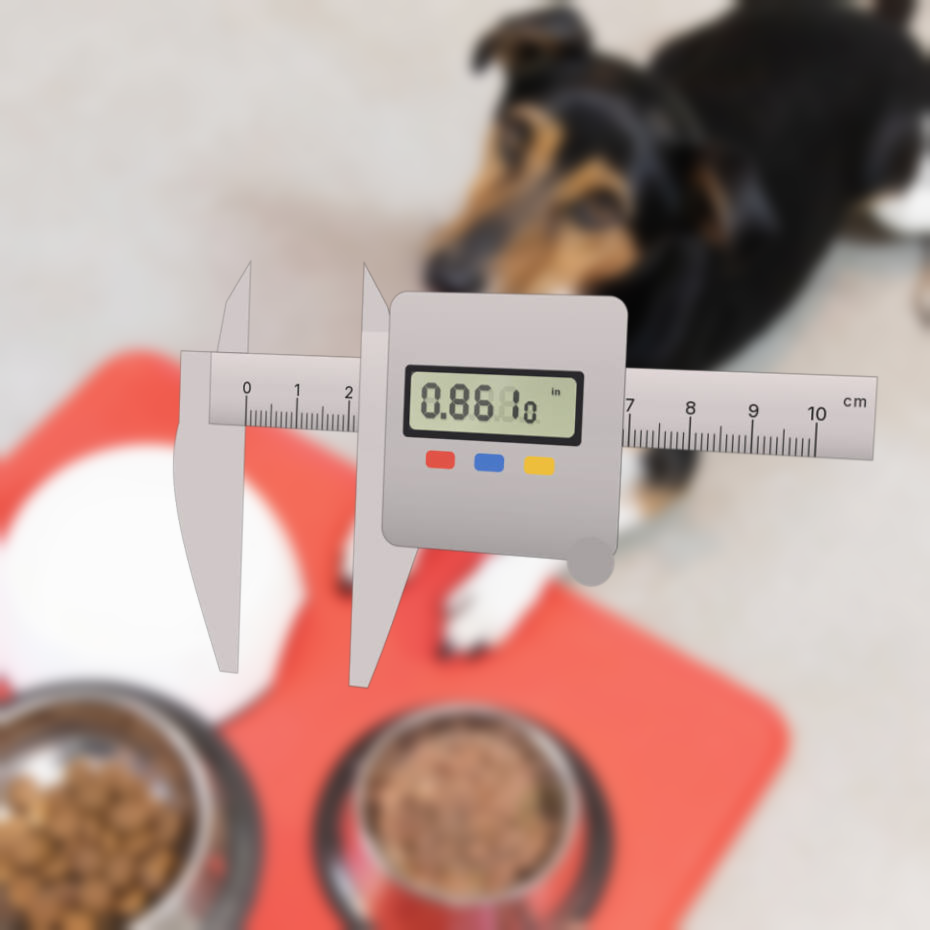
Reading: value=0.8610 unit=in
